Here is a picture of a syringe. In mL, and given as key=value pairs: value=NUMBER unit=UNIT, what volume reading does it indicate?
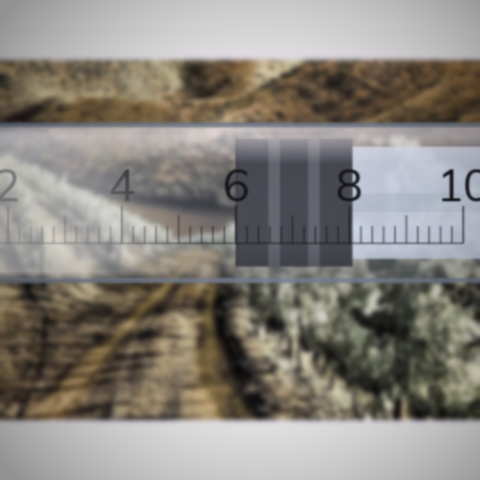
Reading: value=6 unit=mL
